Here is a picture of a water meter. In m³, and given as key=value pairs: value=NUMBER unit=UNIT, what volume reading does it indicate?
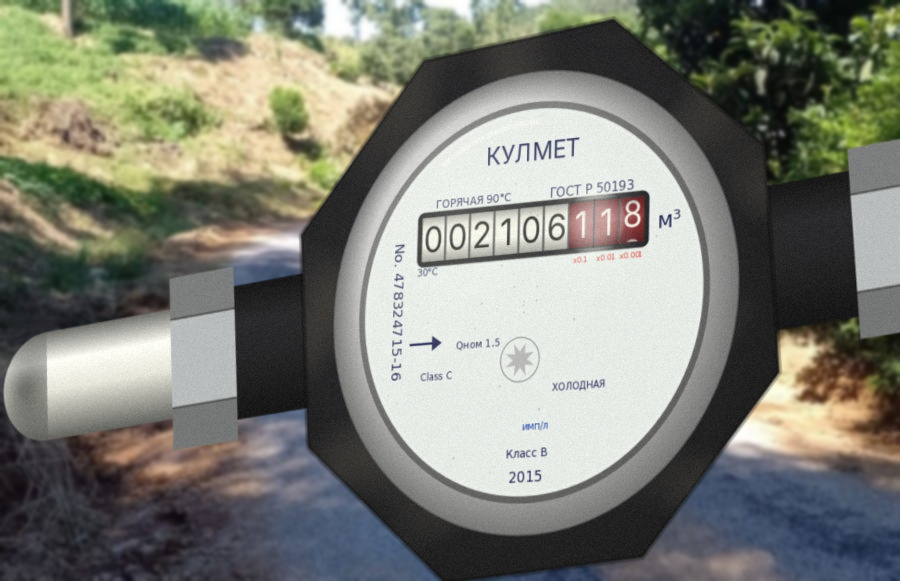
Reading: value=2106.118 unit=m³
